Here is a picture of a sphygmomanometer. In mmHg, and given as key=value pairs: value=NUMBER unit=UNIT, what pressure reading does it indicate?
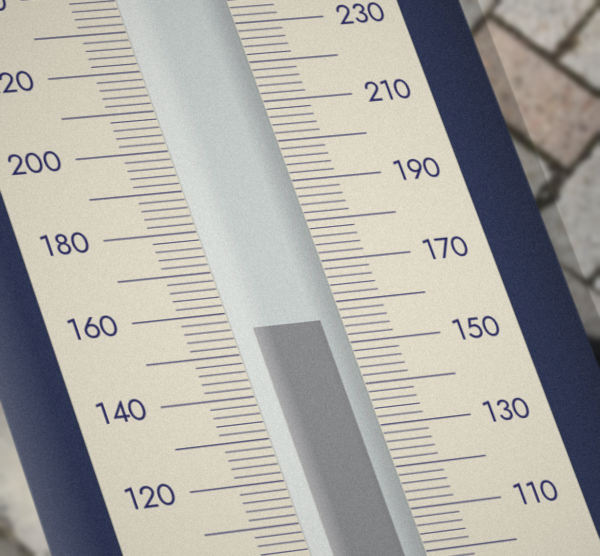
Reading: value=156 unit=mmHg
